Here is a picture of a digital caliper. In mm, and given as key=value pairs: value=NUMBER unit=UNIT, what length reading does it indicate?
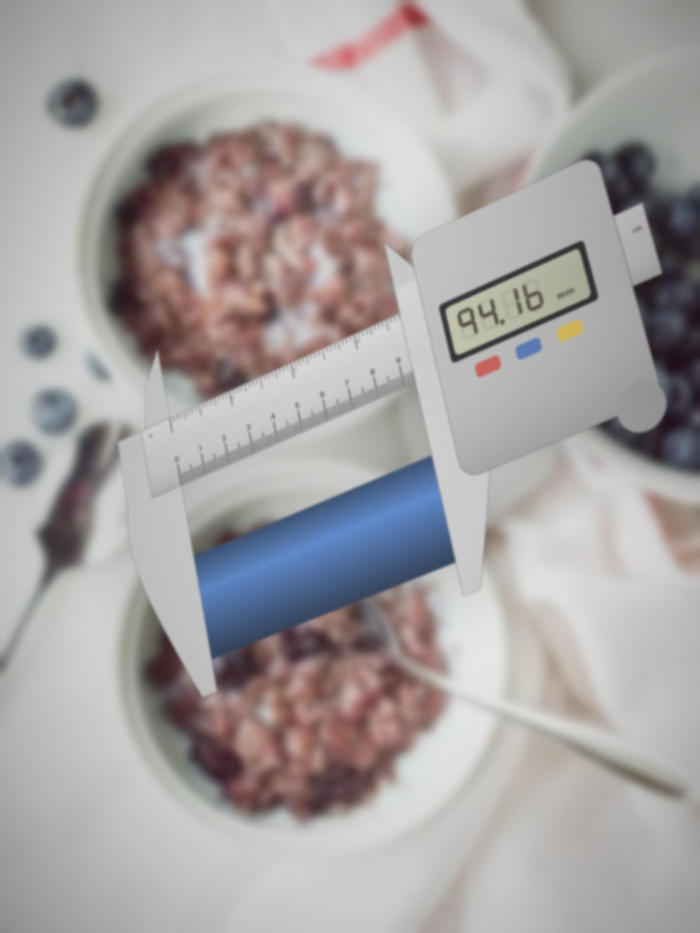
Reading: value=94.16 unit=mm
